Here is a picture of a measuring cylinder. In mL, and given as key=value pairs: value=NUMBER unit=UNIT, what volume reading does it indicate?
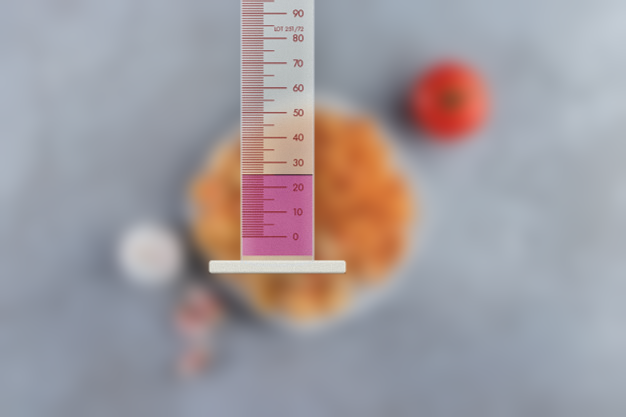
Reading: value=25 unit=mL
